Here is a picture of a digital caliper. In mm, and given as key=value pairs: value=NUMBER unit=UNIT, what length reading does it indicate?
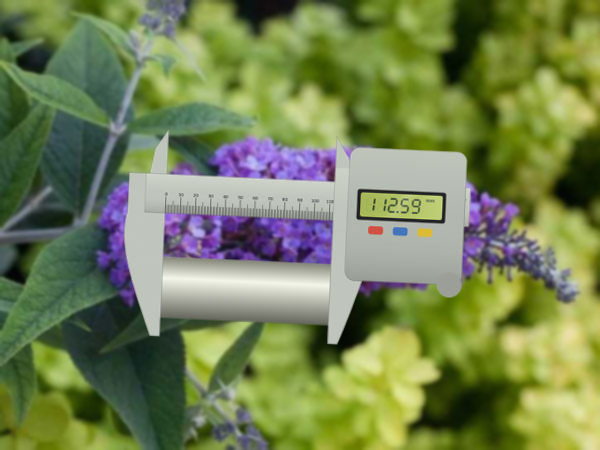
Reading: value=112.59 unit=mm
